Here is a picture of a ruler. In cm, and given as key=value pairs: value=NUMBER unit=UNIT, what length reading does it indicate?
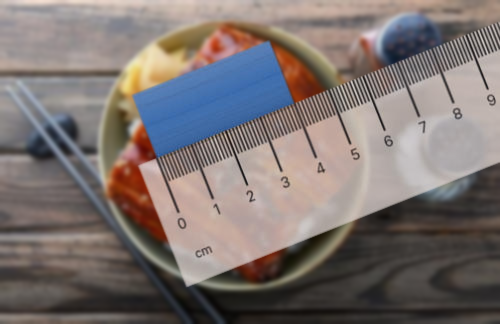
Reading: value=4 unit=cm
